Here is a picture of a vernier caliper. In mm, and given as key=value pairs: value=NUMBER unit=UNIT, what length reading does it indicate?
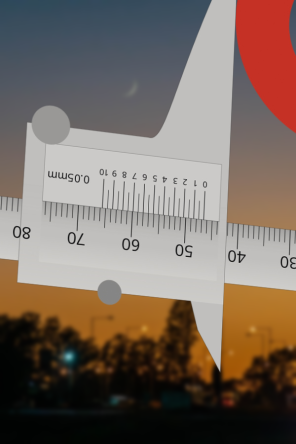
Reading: value=46.6 unit=mm
